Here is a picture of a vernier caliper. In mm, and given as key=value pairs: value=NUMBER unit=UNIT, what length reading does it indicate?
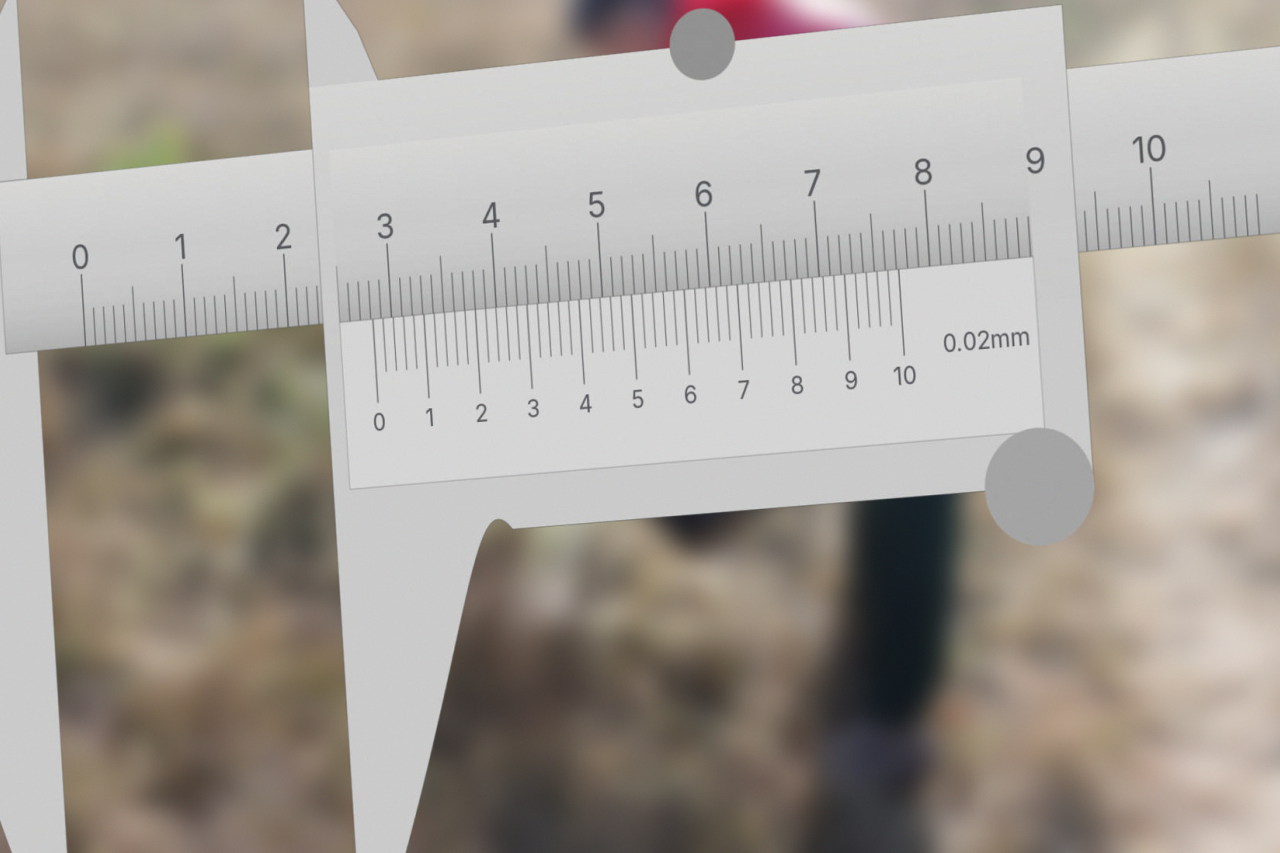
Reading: value=28.2 unit=mm
